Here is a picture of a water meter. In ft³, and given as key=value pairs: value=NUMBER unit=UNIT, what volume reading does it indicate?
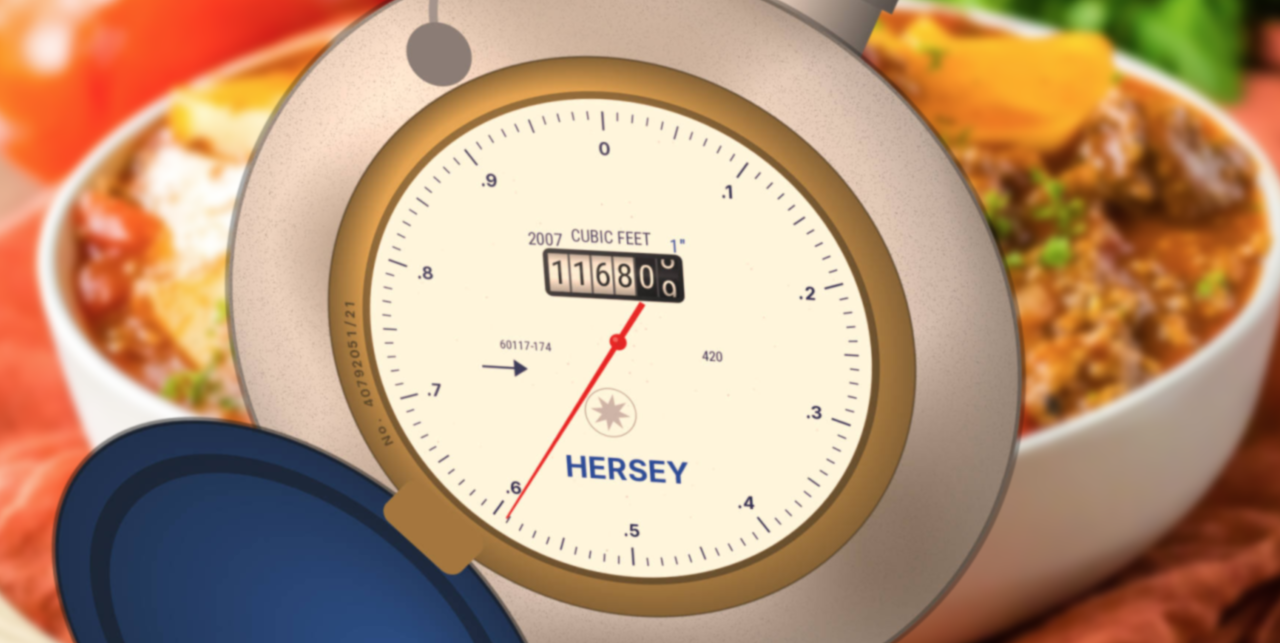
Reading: value=116808.59 unit=ft³
